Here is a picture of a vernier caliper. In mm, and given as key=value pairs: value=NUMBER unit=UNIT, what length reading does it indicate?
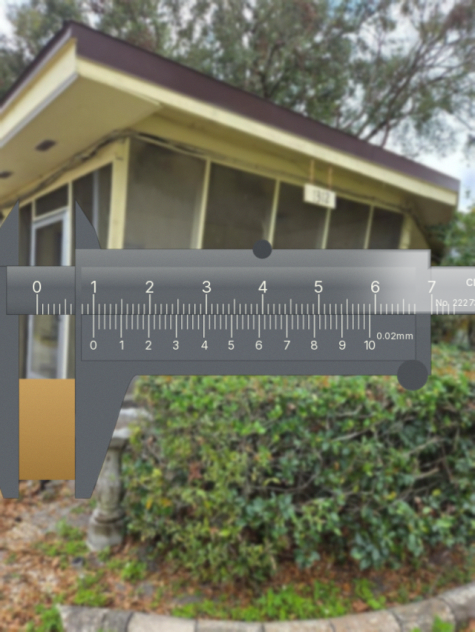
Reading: value=10.0 unit=mm
